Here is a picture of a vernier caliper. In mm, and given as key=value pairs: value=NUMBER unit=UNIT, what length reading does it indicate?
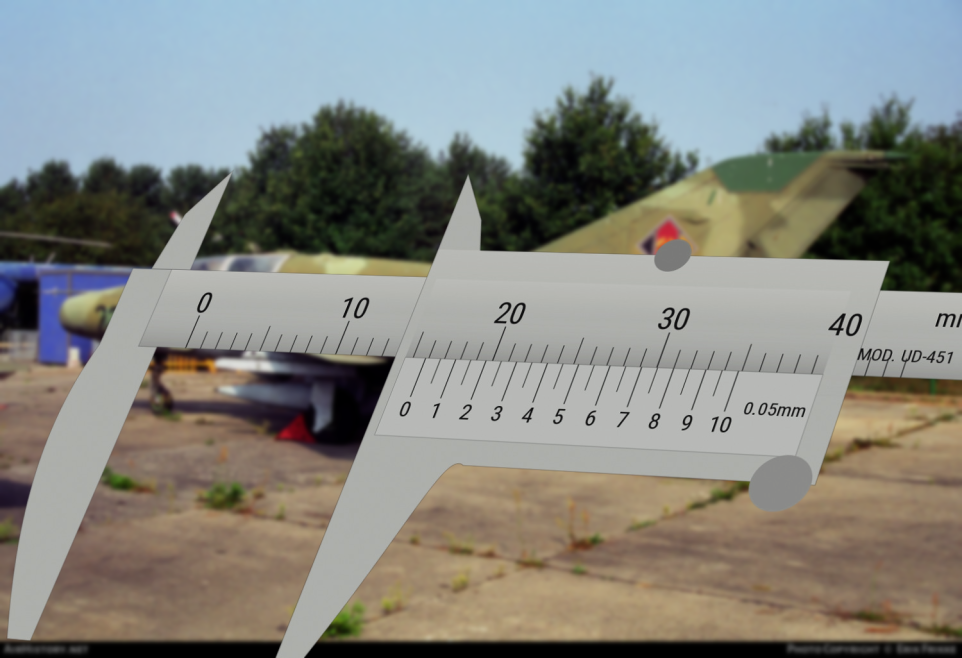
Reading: value=15.8 unit=mm
